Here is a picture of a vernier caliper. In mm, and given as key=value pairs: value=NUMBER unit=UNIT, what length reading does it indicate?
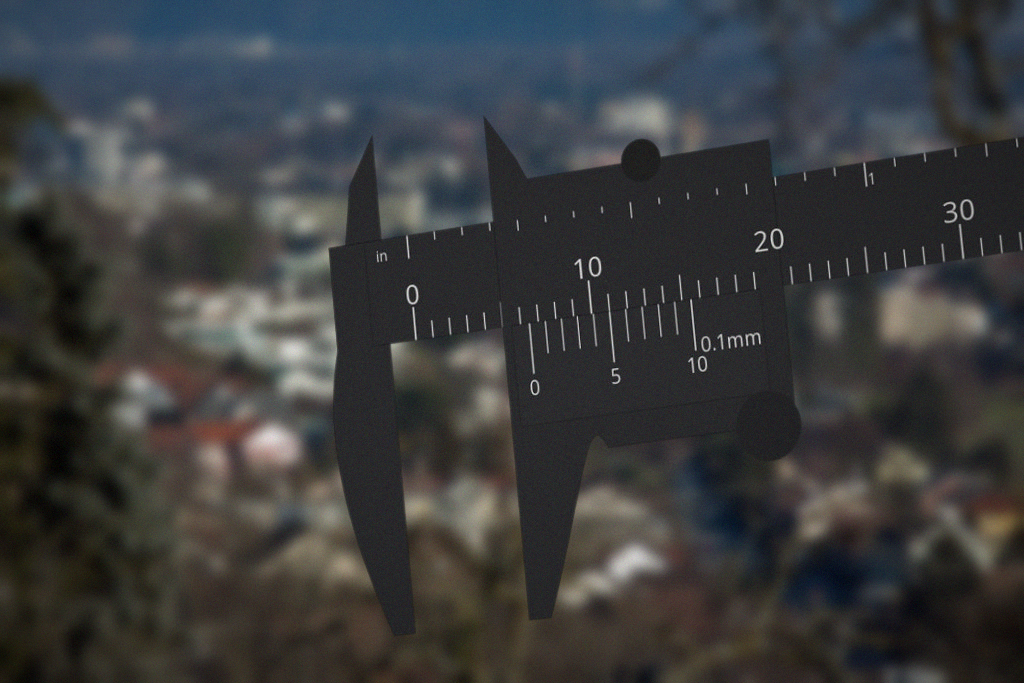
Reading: value=6.5 unit=mm
